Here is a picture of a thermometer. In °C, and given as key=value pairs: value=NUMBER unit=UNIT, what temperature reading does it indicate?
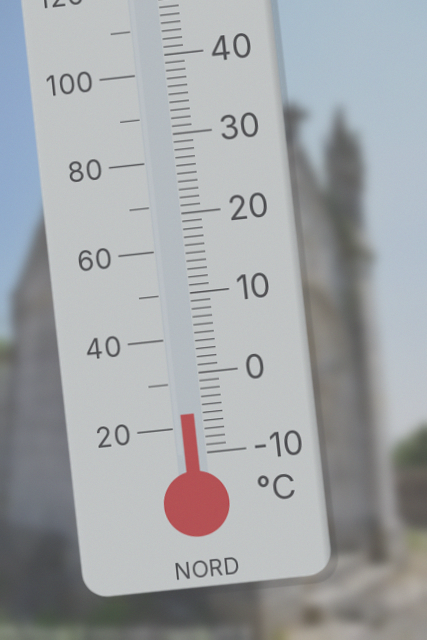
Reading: value=-5 unit=°C
